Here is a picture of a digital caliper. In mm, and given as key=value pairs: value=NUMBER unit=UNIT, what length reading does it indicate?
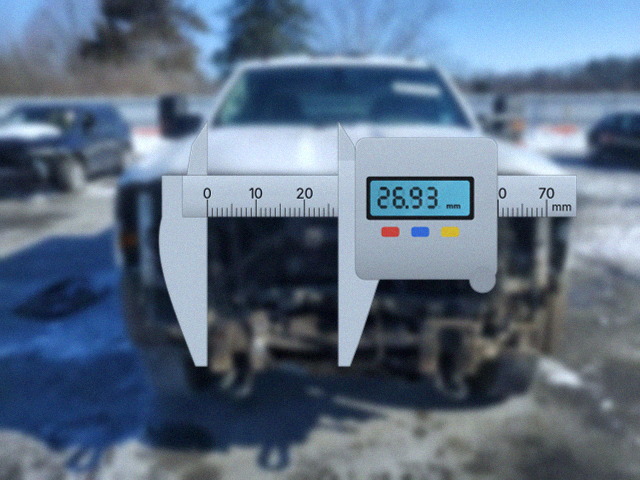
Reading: value=26.93 unit=mm
